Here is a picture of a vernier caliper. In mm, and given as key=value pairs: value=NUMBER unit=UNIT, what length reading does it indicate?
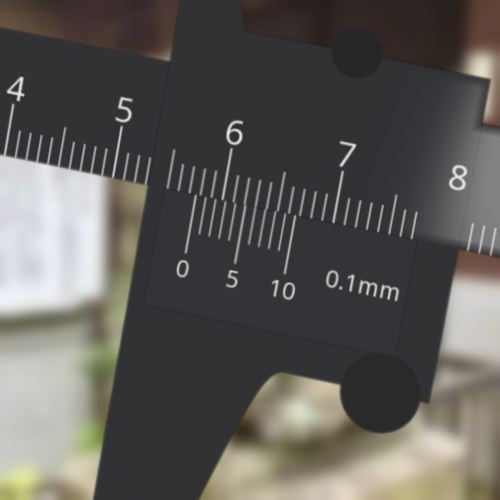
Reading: value=57.6 unit=mm
